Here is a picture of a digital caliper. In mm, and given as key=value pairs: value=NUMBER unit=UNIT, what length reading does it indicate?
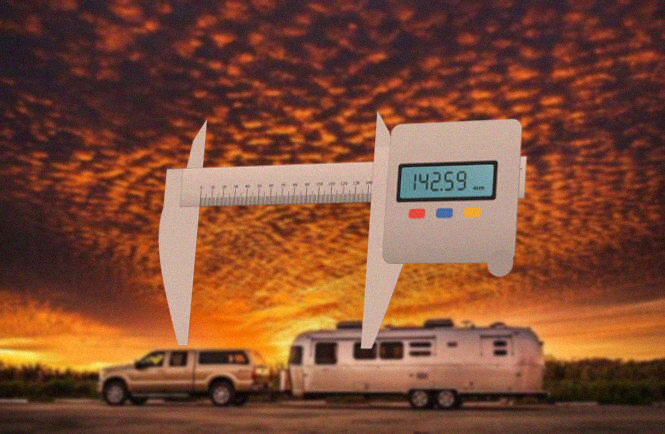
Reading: value=142.59 unit=mm
